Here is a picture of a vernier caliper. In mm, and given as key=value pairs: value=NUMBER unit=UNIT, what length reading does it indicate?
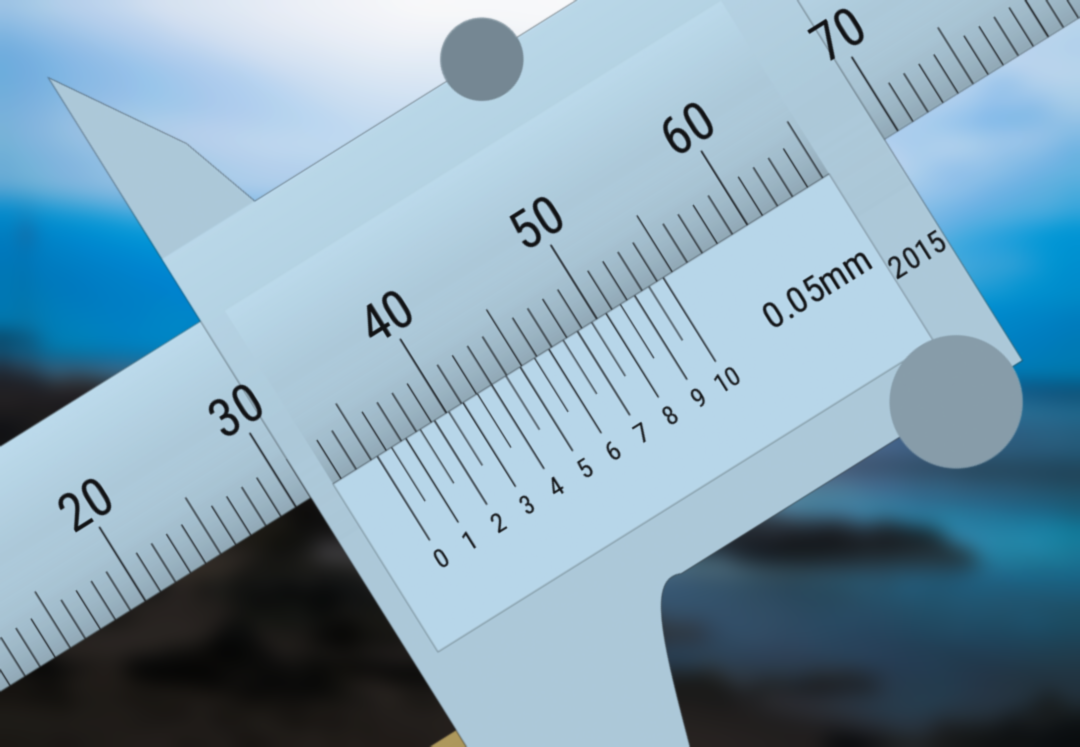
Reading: value=35.4 unit=mm
